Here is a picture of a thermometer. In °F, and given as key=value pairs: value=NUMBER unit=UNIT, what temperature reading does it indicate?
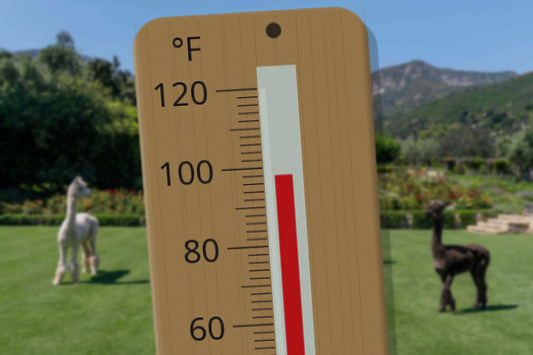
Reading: value=98 unit=°F
